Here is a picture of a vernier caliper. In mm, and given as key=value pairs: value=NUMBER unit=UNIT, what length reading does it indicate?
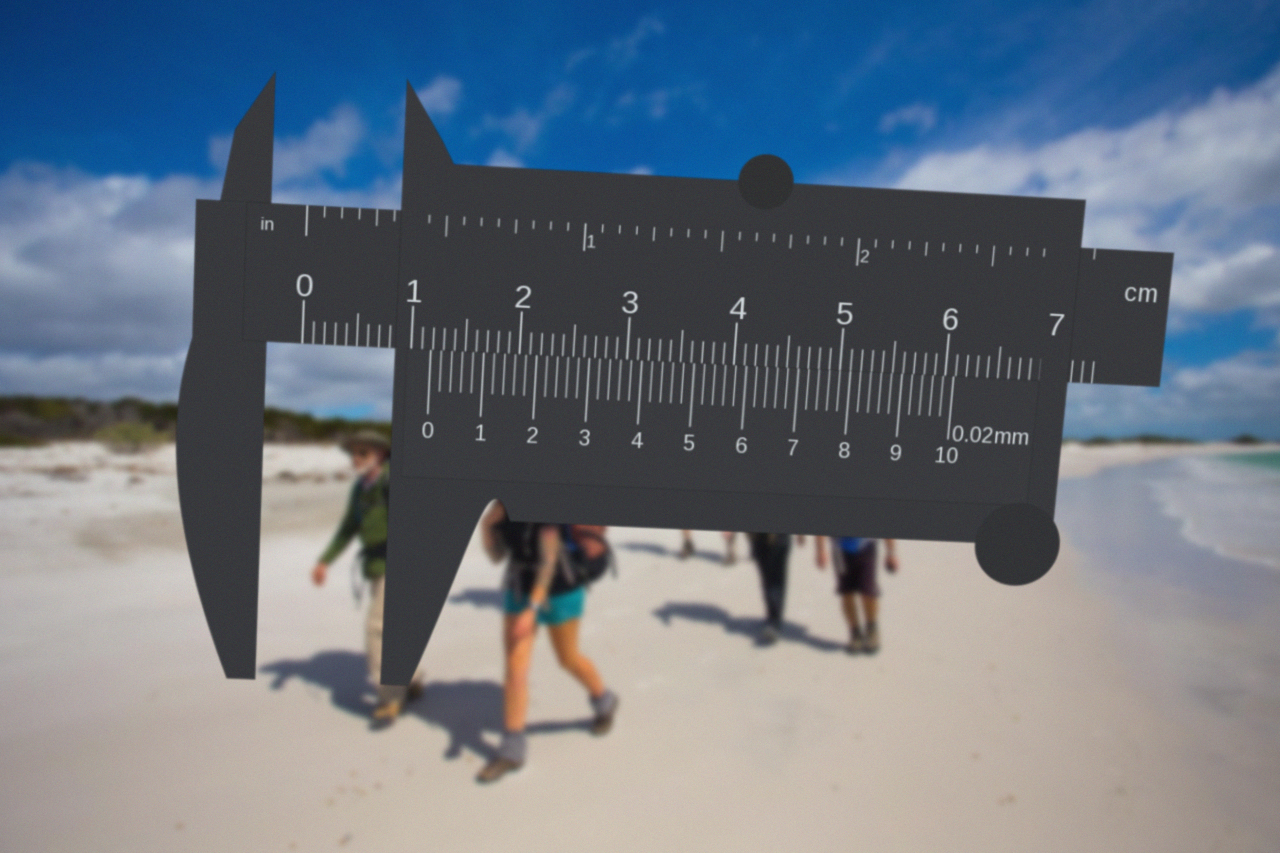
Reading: value=11.8 unit=mm
